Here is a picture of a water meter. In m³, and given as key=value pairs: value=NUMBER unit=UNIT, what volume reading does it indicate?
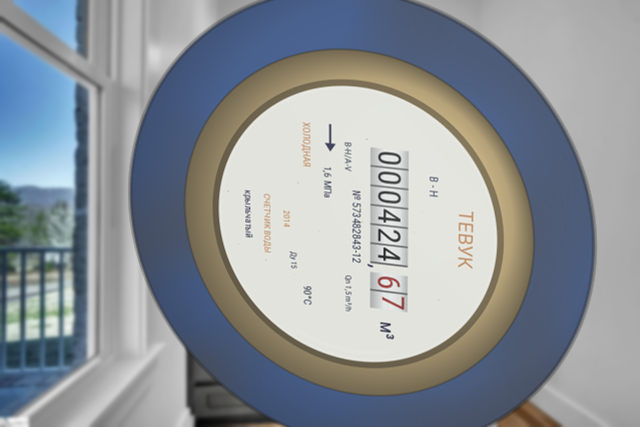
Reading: value=424.67 unit=m³
